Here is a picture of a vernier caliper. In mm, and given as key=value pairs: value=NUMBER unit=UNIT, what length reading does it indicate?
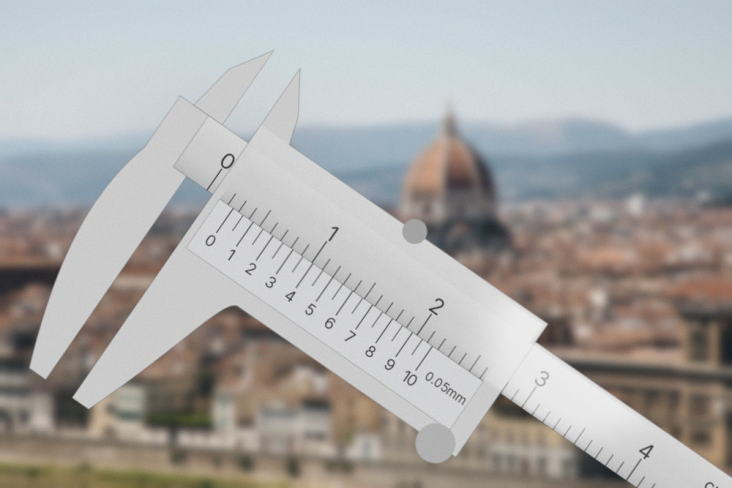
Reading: value=2.5 unit=mm
